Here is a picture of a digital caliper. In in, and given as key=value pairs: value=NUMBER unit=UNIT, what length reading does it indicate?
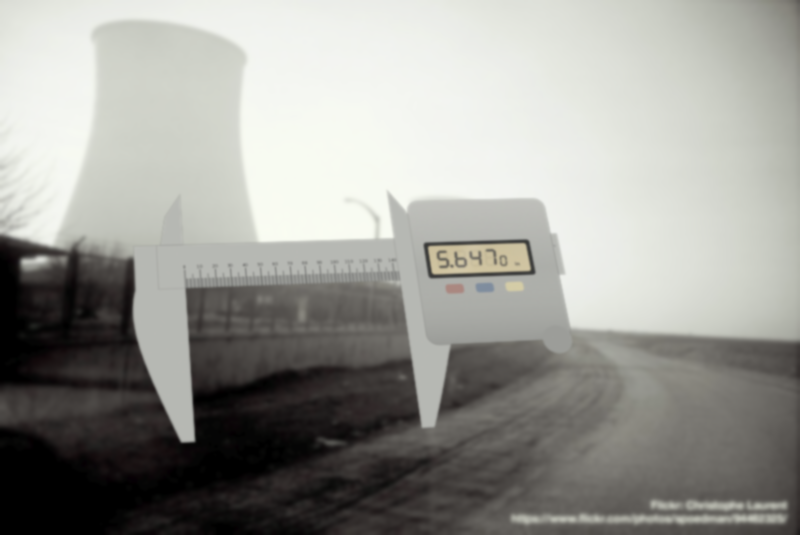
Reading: value=5.6470 unit=in
